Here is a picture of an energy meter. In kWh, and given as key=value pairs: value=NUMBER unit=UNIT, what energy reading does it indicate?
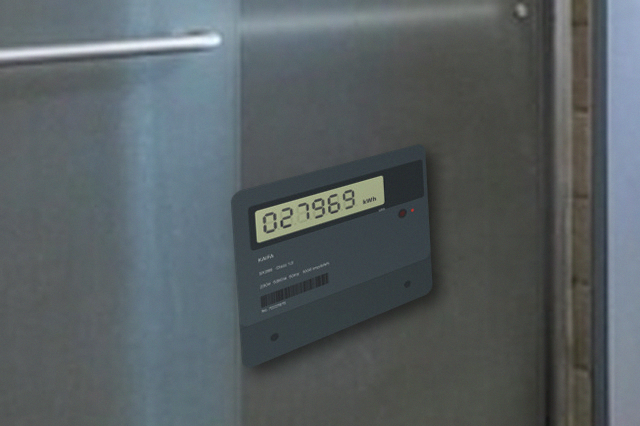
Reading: value=27969 unit=kWh
